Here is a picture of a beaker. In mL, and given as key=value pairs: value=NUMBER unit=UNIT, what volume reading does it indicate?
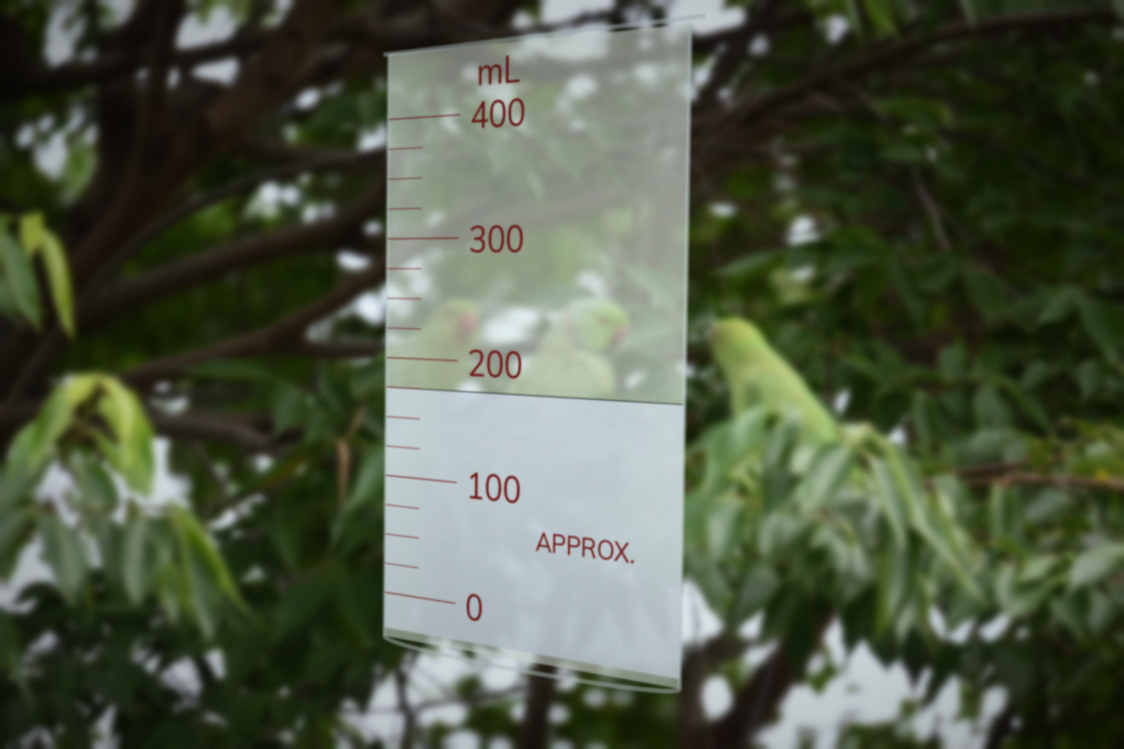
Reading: value=175 unit=mL
